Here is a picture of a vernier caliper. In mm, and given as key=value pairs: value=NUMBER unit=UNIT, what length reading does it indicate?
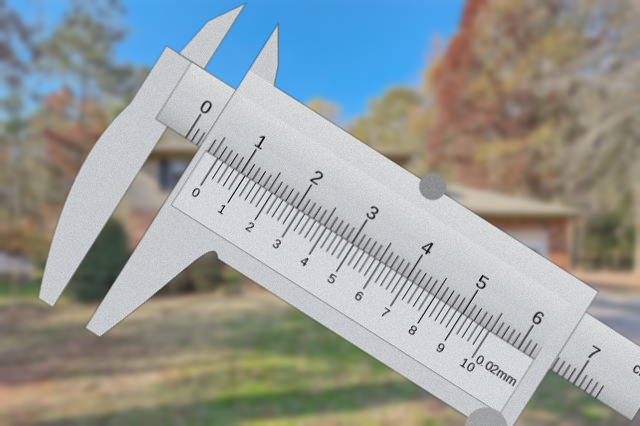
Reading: value=5.8 unit=mm
